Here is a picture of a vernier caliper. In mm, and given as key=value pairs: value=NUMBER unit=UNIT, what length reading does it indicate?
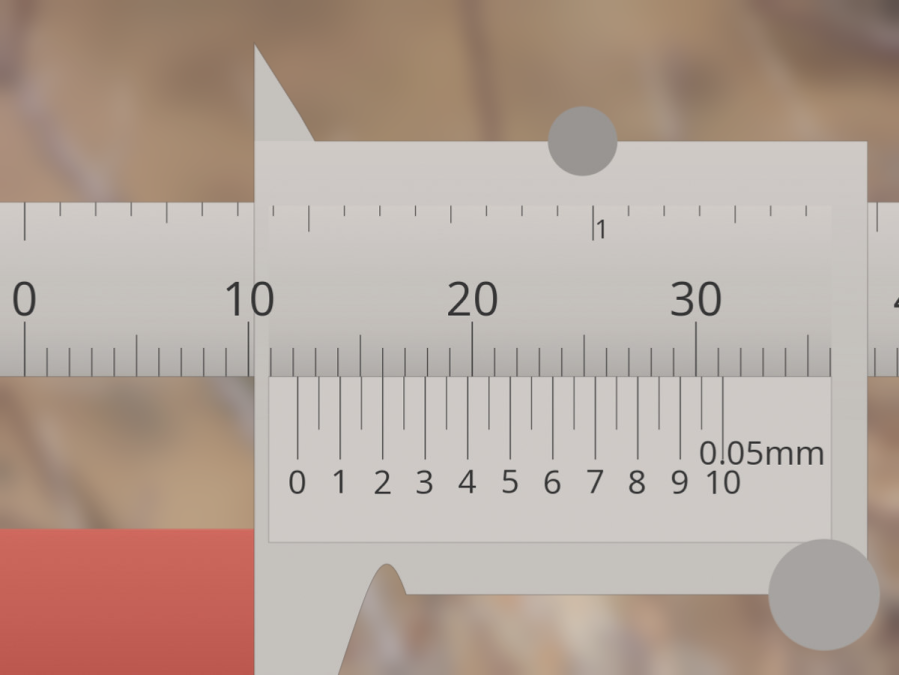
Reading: value=12.20 unit=mm
